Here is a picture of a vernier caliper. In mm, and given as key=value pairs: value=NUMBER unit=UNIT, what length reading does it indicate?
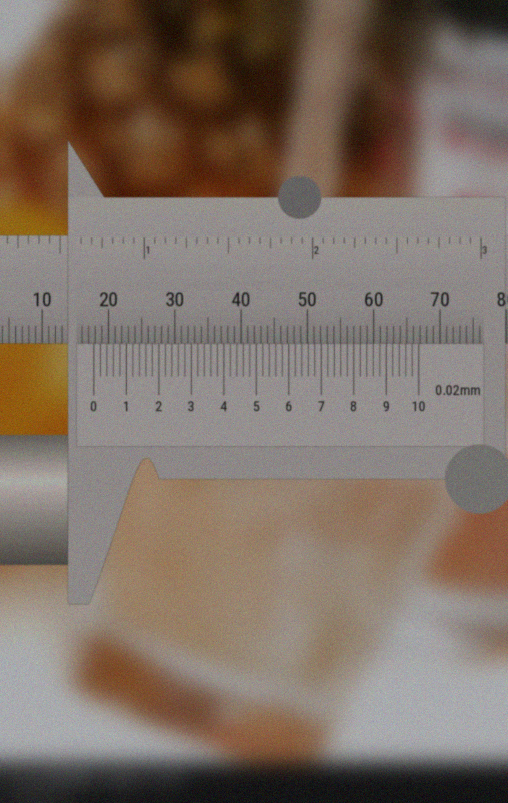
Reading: value=17.8 unit=mm
